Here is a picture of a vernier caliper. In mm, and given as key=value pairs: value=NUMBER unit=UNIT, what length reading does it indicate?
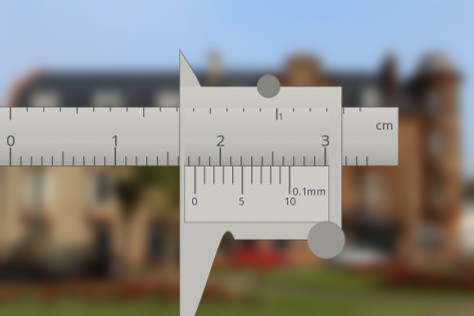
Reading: value=17.6 unit=mm
